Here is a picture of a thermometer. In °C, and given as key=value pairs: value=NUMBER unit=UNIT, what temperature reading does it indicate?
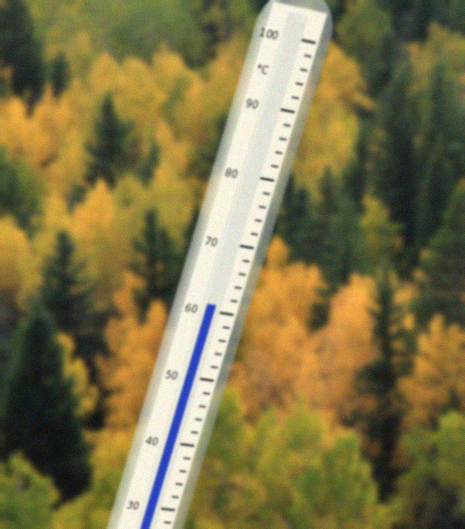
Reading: value=61 unit=°C
